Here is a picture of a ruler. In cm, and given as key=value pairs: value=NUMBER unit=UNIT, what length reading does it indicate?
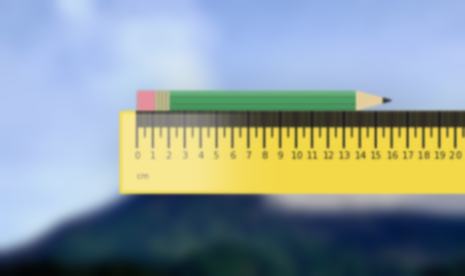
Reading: value=16 unit=cm
